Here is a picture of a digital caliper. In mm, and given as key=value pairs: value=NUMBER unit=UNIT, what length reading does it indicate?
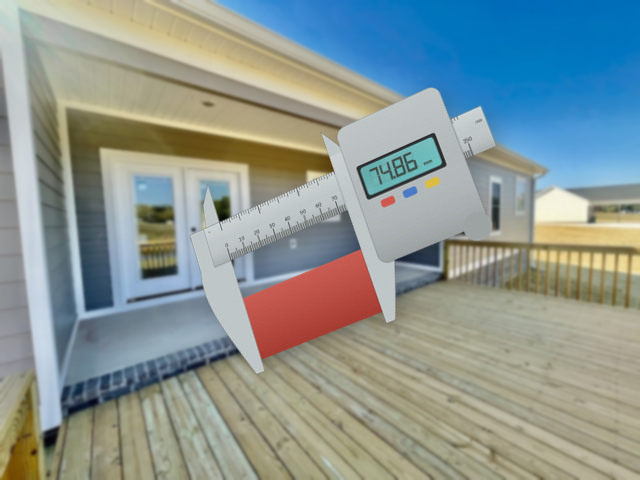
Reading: value=74.86 unit=mm
